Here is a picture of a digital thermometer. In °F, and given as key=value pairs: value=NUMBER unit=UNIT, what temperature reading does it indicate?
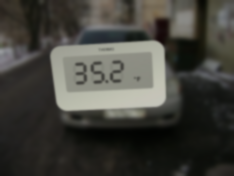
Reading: value=35.2 unit=°F
